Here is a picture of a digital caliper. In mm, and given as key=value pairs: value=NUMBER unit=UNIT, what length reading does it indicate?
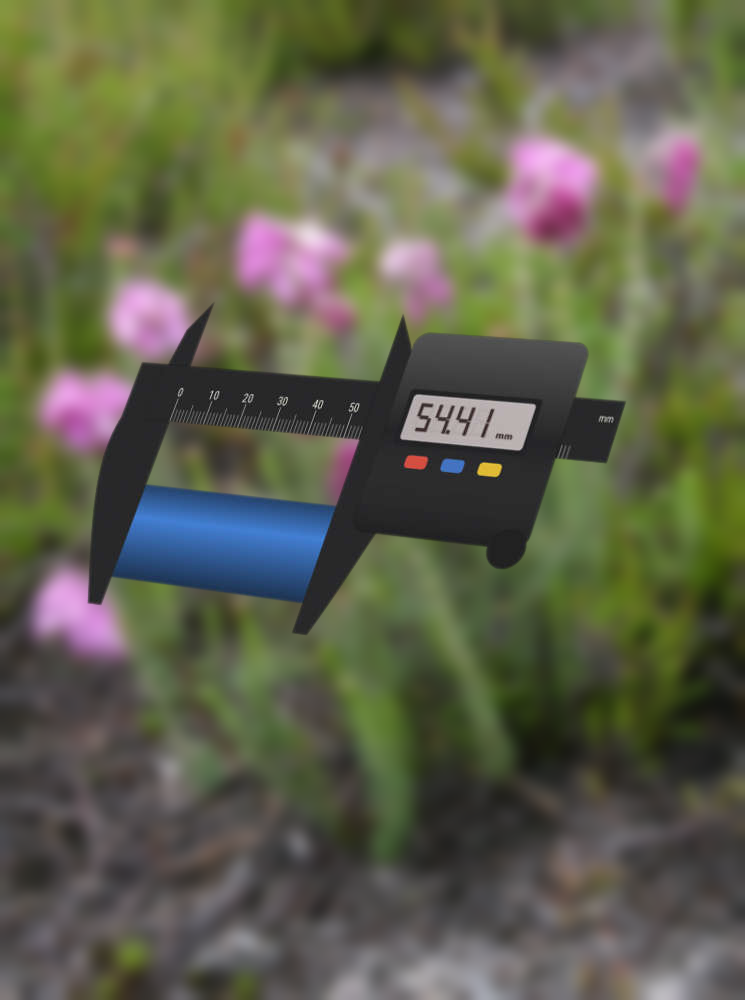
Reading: value=54.41 unit=mm
